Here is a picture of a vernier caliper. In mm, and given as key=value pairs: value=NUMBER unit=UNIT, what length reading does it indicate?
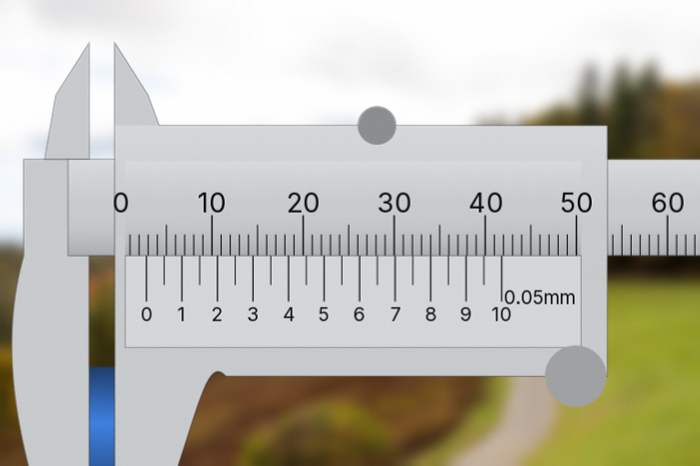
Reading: value=2.8 unit=mm
